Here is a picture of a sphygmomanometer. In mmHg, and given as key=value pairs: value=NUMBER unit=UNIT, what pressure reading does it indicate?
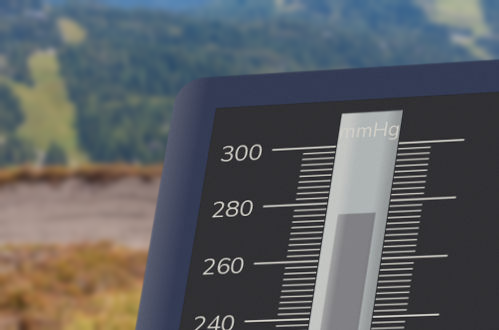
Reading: value=276 unit=mmHg
